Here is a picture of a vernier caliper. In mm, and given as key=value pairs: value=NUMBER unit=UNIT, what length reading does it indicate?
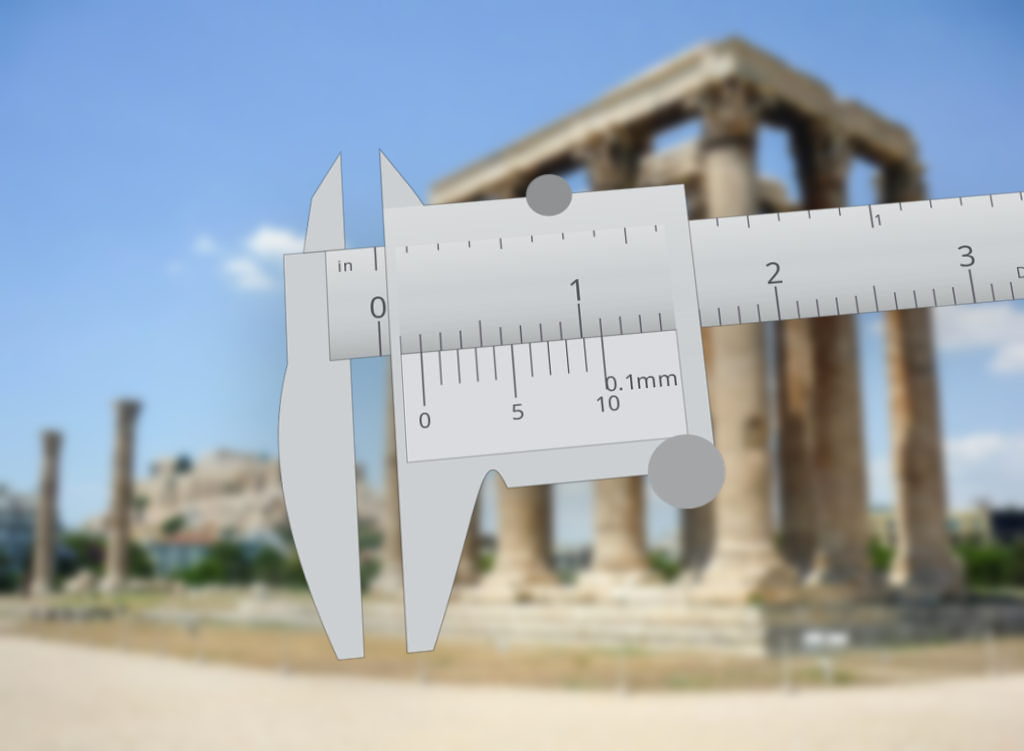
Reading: value=2.0 unit=mm
